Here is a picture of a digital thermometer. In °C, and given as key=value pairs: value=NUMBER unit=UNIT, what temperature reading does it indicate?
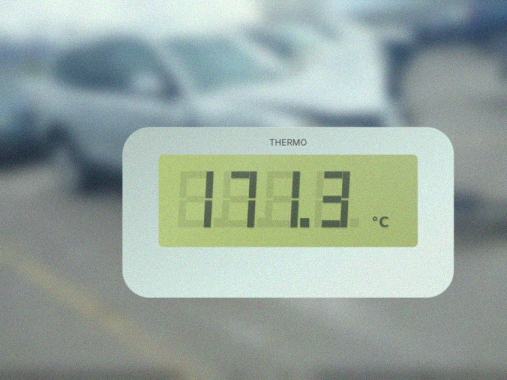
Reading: value=171.3 unit=°C
